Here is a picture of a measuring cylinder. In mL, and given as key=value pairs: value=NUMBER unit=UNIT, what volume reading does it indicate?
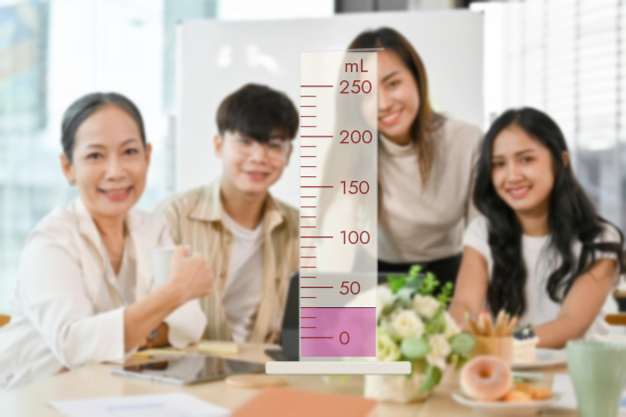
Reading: value=30 unit=mL
